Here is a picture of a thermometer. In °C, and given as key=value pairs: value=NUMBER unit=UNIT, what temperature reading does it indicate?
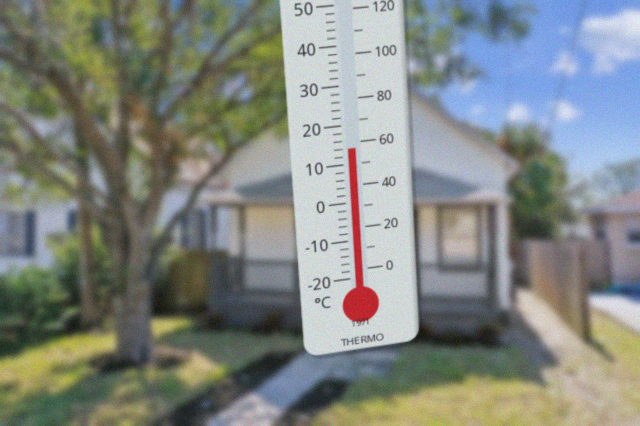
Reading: value=14 unit=°C
